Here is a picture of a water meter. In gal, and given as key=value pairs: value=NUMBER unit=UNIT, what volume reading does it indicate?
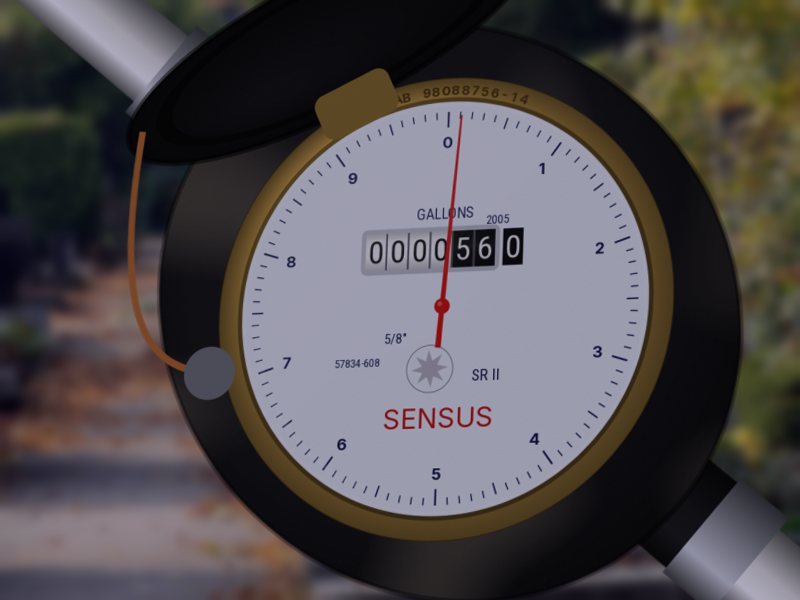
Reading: value=560.1 unit=gal
